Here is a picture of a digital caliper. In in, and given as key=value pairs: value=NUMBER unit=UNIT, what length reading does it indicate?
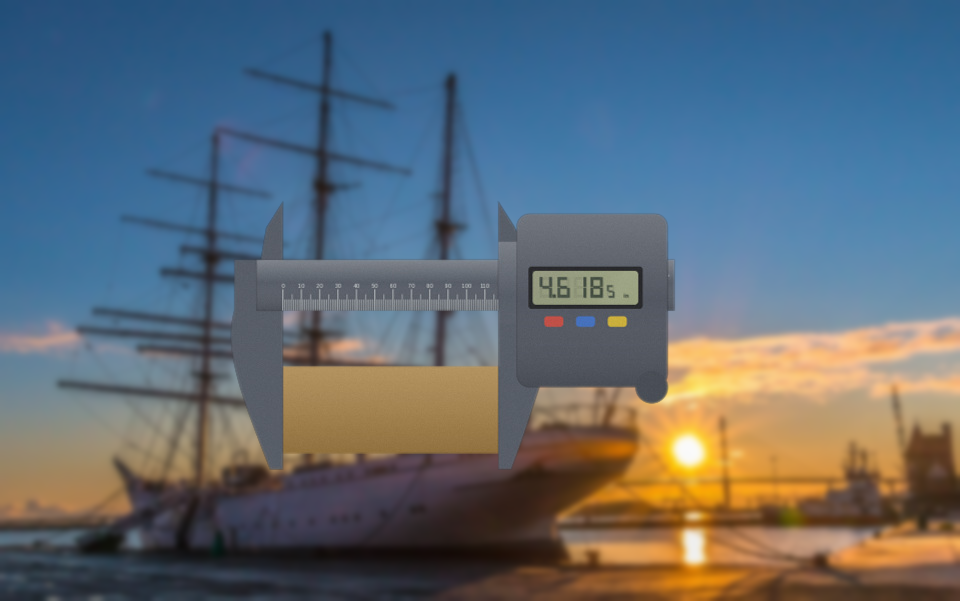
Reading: value=4.6185 unit=in
